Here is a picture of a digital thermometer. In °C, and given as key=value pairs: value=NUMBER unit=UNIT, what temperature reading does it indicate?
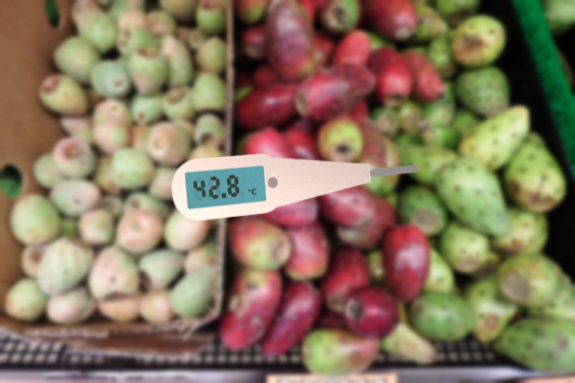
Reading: value=42.8 unit=°C
